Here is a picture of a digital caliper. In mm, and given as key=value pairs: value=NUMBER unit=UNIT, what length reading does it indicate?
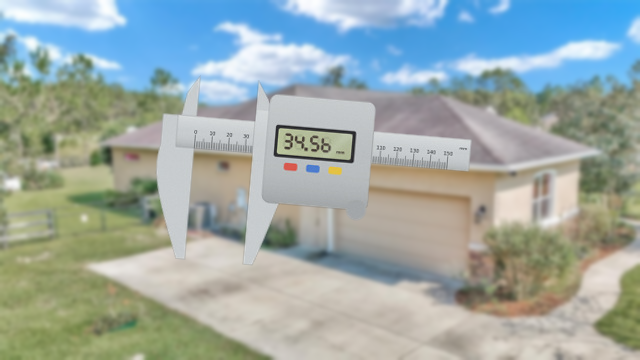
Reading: value=34.56 unit=mm
